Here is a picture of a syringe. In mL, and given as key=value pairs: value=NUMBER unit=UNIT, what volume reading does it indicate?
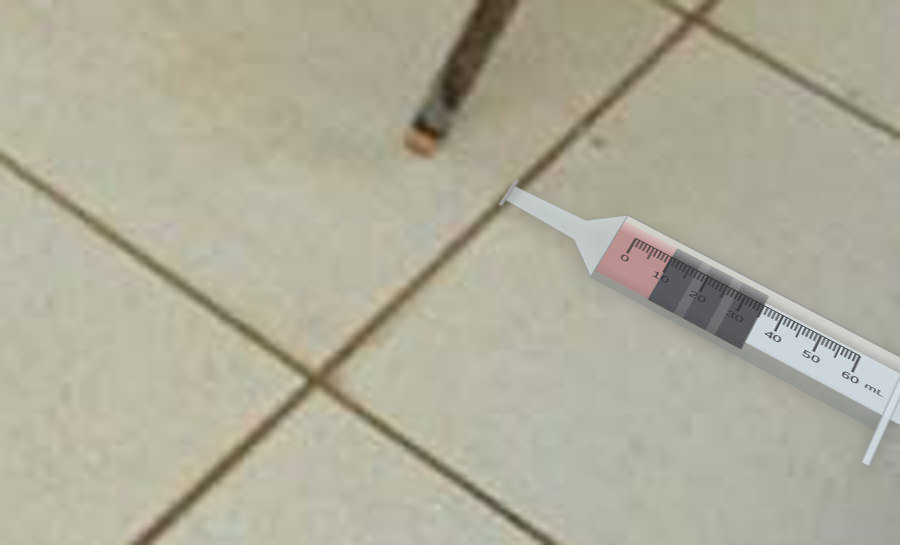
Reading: value=10 unit=mL
